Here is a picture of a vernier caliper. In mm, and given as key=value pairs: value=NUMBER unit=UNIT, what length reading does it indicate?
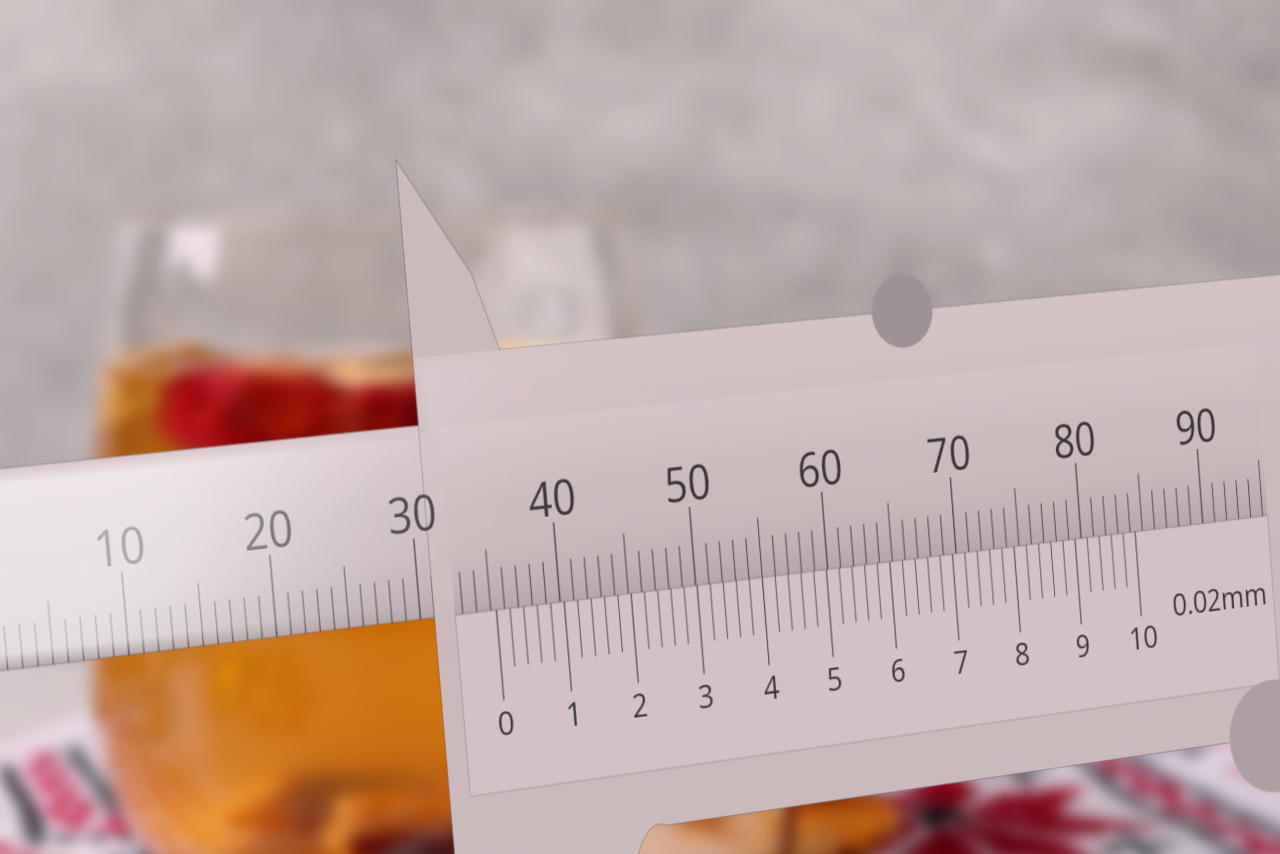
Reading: value=35.4 unit=mm
